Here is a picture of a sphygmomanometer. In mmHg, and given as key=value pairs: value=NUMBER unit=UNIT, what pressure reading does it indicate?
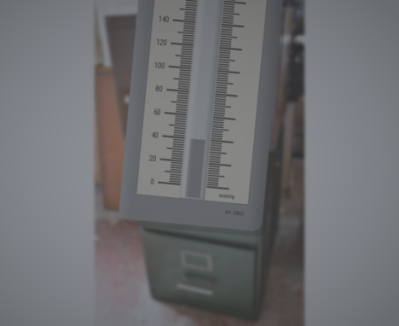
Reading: value=40 unit=mmHg
